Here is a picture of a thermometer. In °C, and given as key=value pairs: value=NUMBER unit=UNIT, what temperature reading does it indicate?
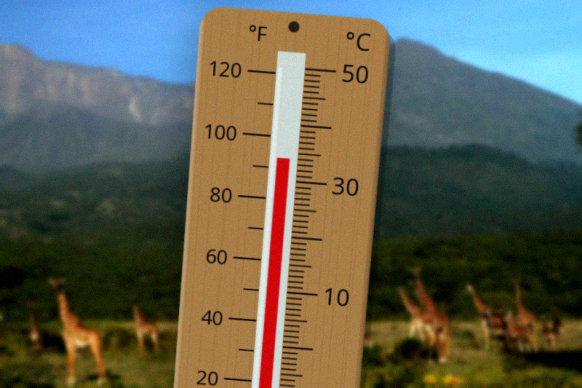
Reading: value=34 unit=°C
